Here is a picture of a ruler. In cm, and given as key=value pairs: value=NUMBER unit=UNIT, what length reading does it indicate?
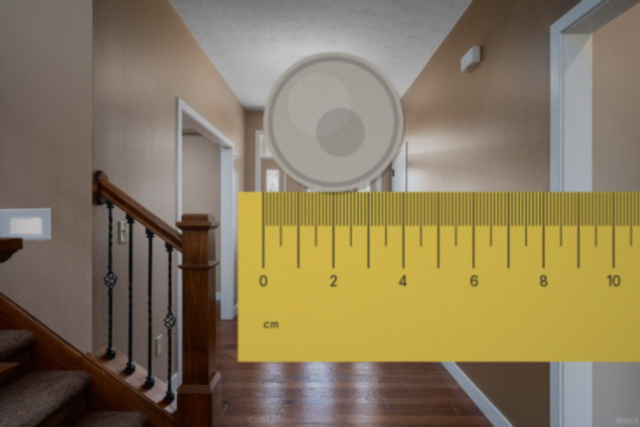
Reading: value=4 unit=cm
